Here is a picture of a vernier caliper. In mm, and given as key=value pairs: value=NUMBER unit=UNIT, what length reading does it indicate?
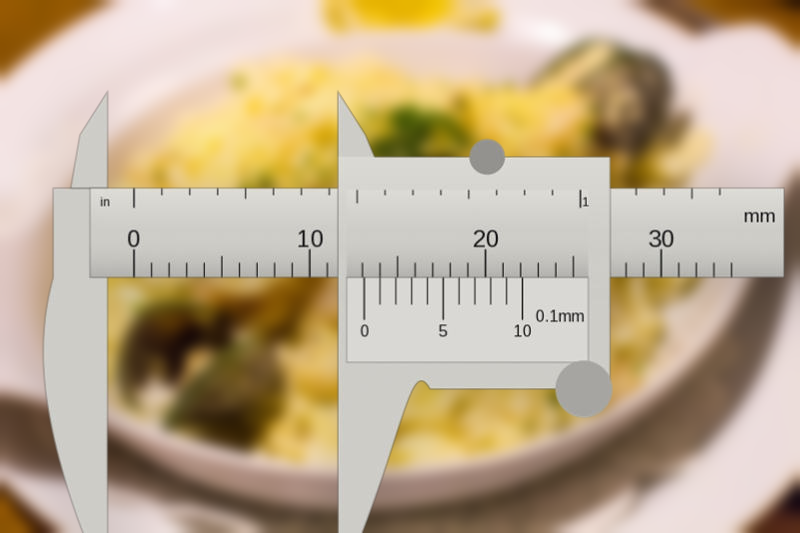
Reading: value=13.1 unit=mm
